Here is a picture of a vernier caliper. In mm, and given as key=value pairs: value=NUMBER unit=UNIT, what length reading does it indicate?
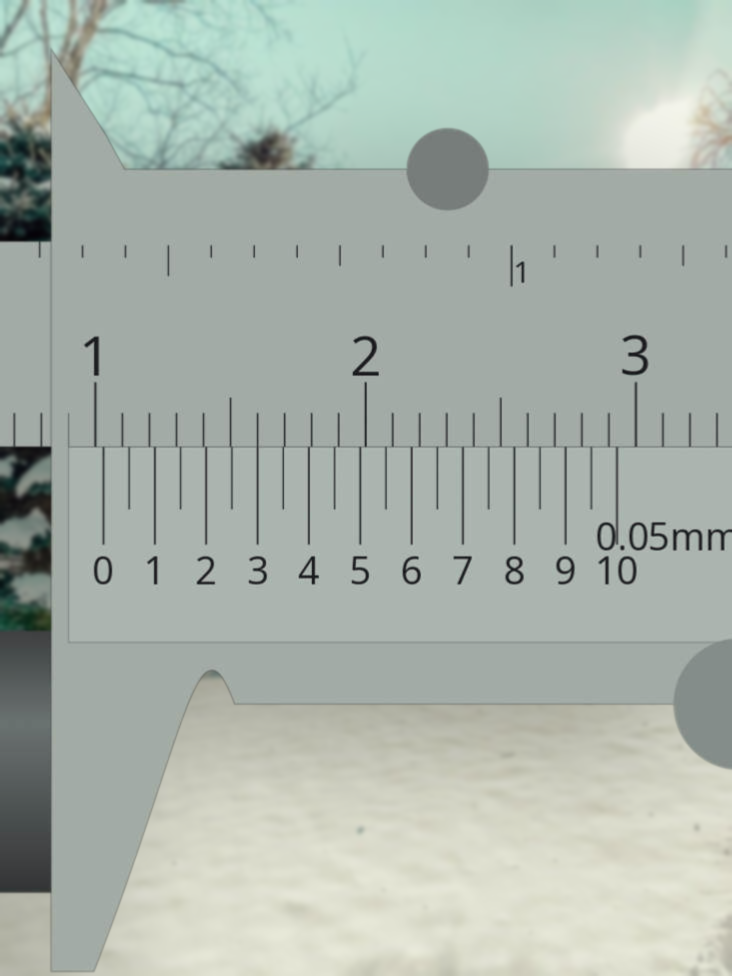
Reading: value=10.30 unit=mm
